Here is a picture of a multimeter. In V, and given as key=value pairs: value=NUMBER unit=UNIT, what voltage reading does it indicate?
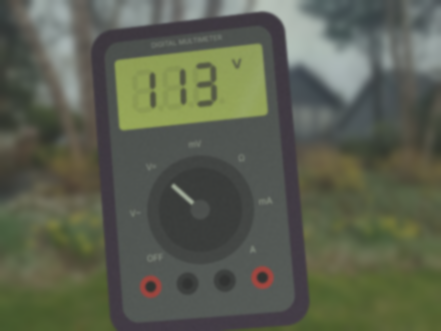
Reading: value=113 unit=V
